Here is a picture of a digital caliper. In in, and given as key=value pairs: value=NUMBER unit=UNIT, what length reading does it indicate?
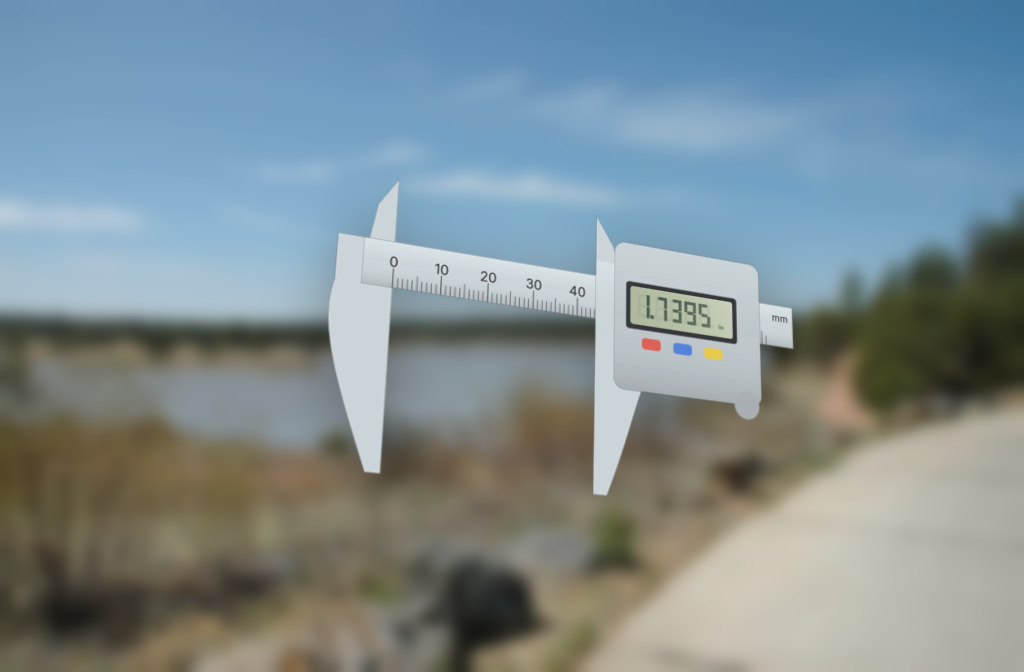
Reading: value=1.7395 unit=in
